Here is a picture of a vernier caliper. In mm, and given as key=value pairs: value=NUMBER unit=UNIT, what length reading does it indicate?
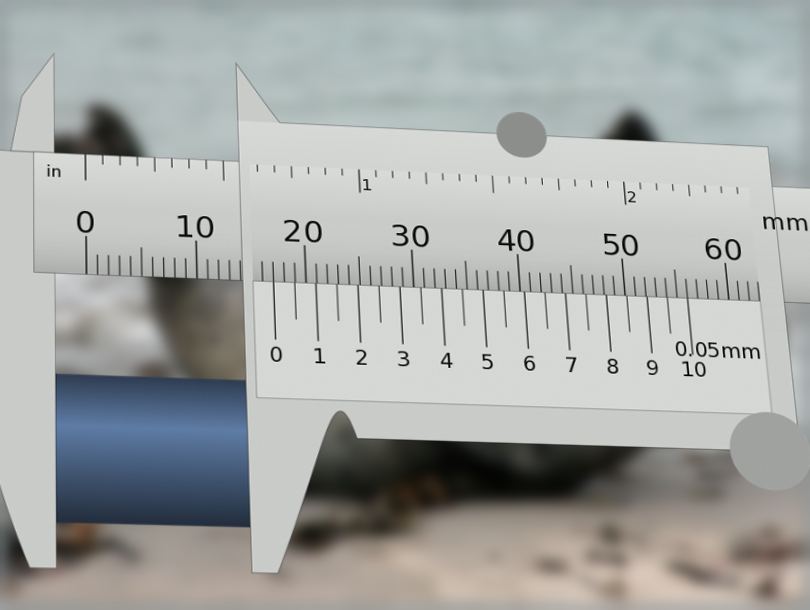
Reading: value=17.0 unit=mm
